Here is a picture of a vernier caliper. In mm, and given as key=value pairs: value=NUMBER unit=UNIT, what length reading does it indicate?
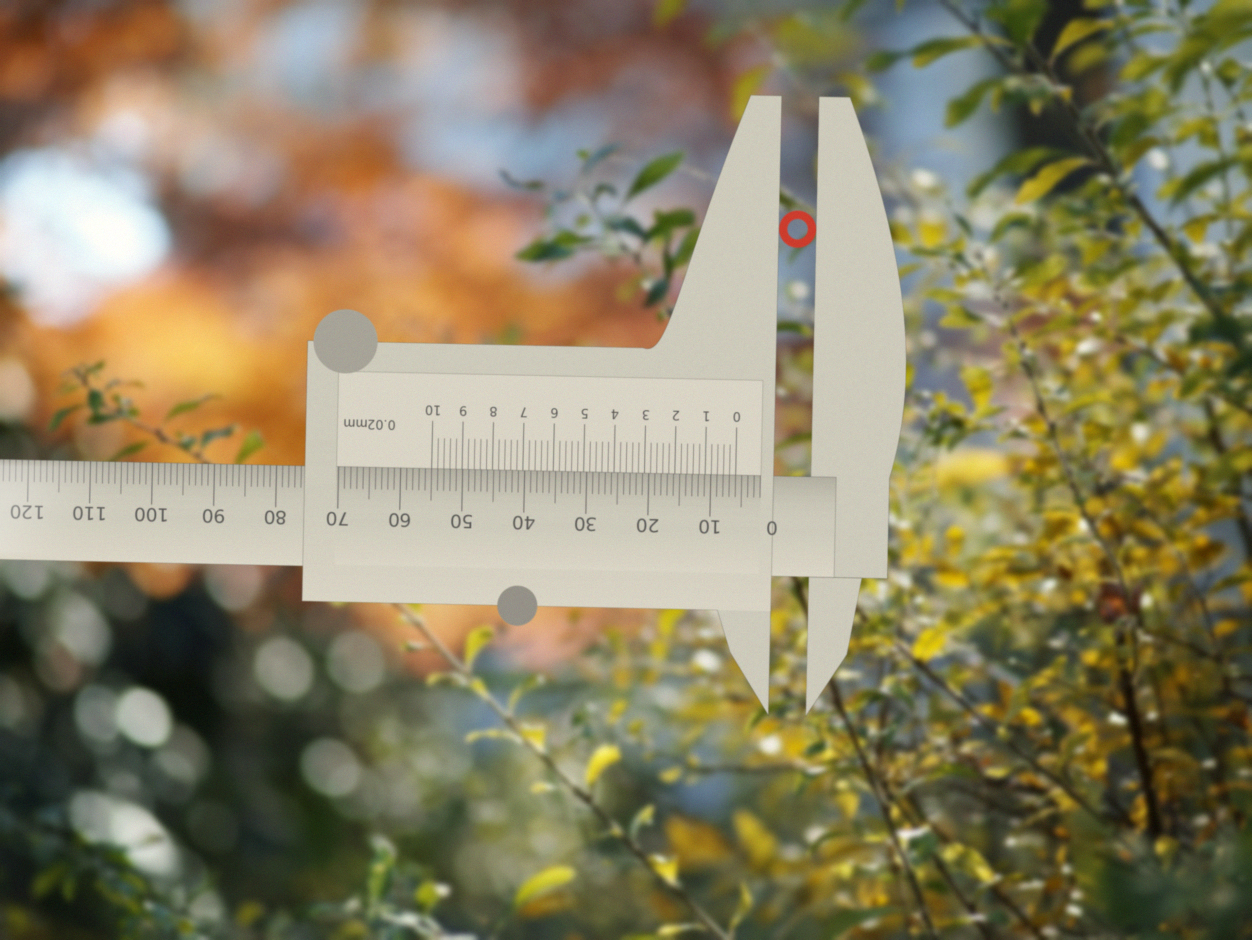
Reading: value=6.0 unit=mm
